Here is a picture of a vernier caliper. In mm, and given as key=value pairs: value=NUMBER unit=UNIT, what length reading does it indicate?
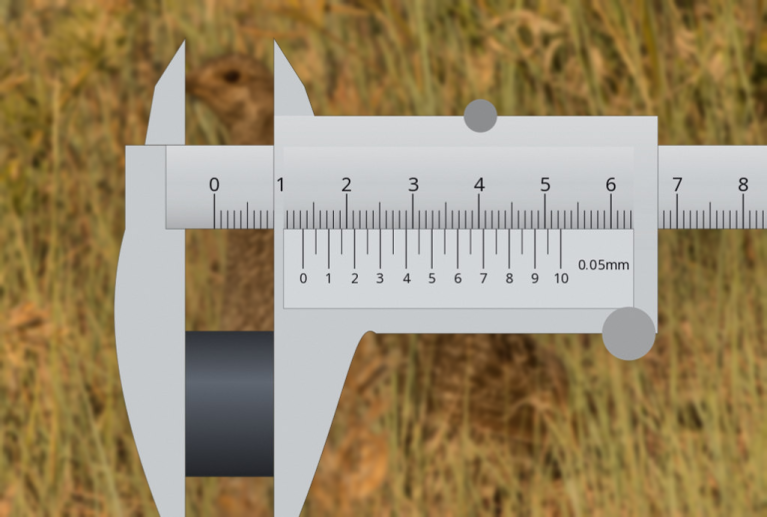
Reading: value=13.4 unit=mm
